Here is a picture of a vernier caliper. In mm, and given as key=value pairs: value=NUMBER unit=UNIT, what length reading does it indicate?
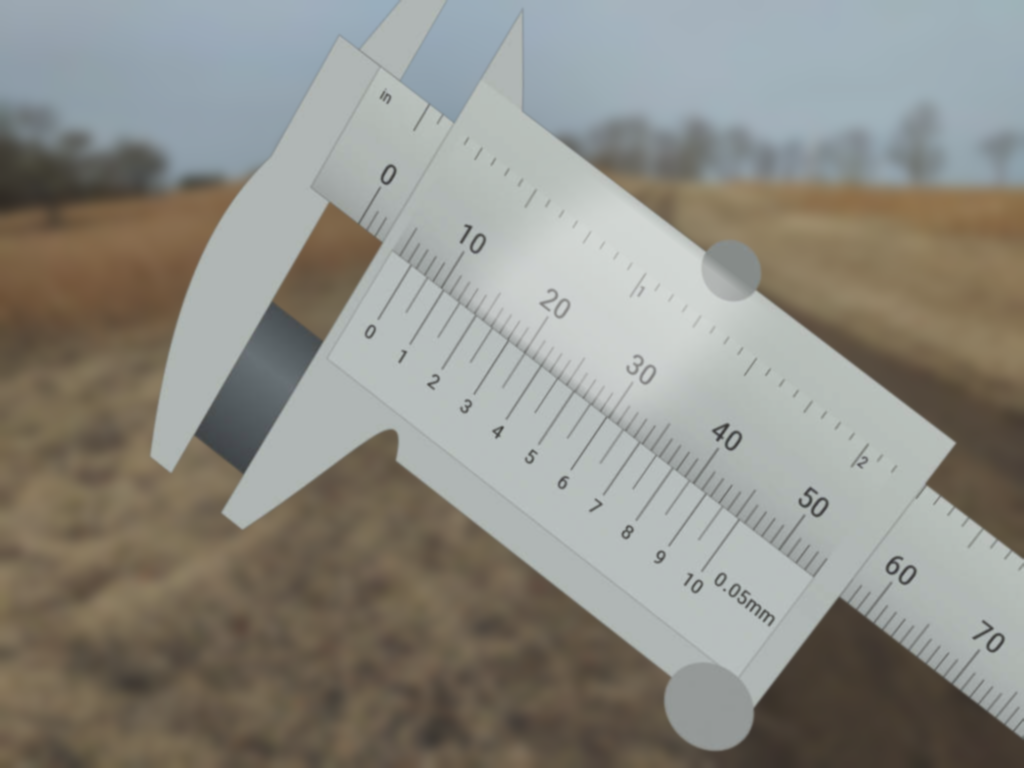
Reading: value=6.4 unit=mm
